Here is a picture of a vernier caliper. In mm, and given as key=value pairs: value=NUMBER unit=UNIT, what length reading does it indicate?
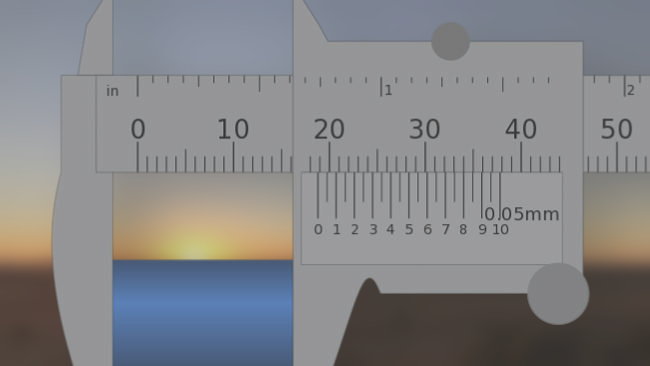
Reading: value=18.8 unit=mm
